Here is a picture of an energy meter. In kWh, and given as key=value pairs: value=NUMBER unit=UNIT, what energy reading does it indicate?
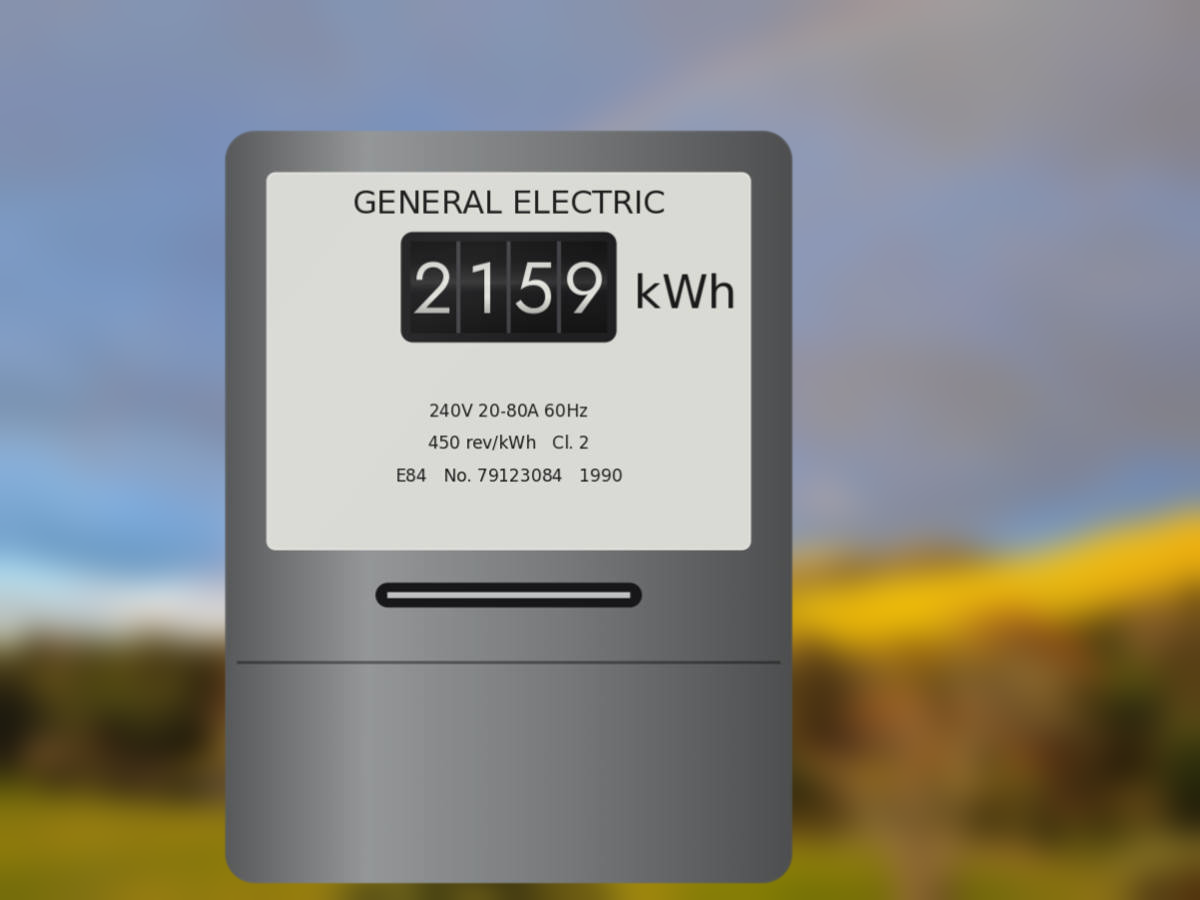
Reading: value=2159 unit=kWh
